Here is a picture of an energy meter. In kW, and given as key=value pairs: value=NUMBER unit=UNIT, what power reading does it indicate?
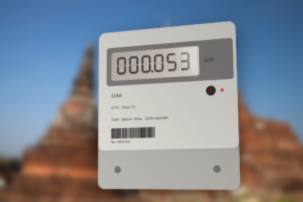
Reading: value=0.053 unit=kW
